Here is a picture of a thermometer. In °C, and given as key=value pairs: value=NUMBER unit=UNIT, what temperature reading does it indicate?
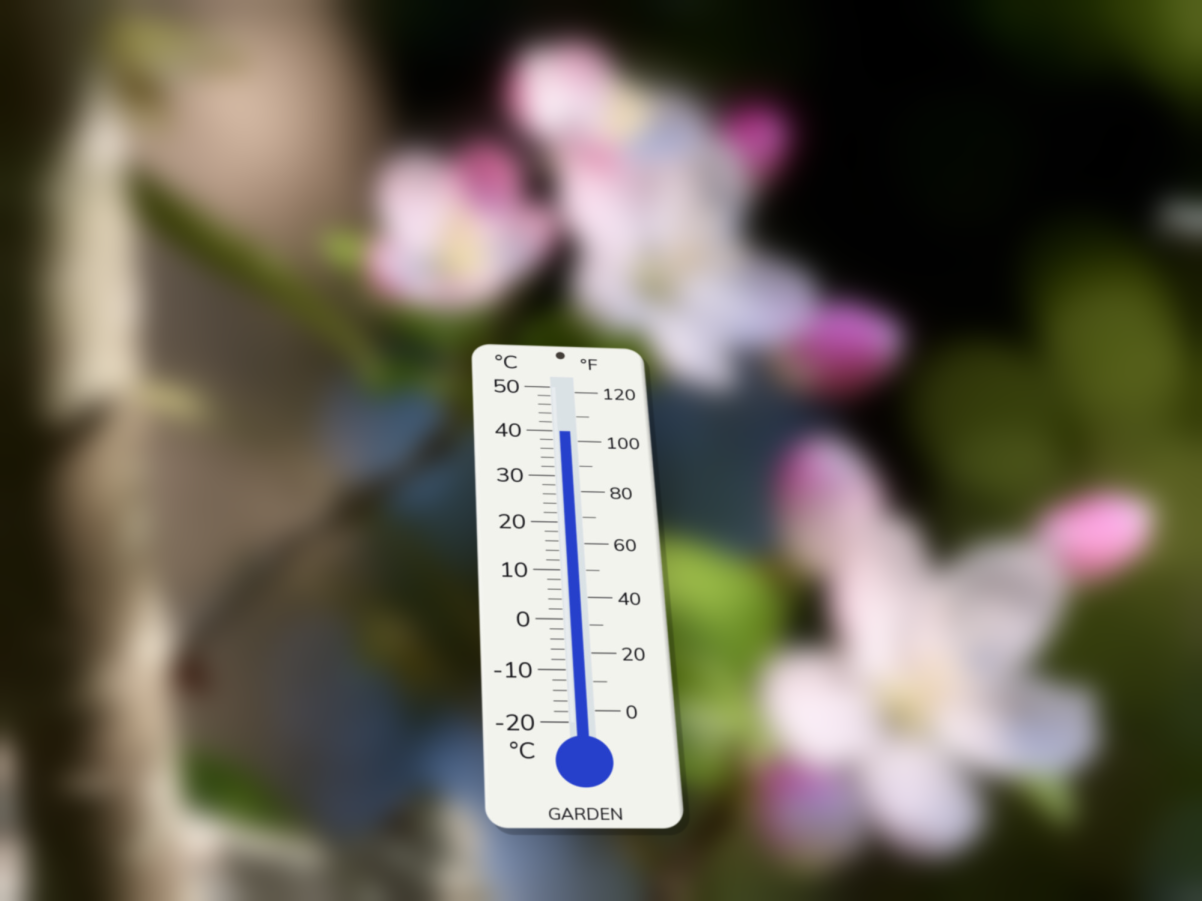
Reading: value=40 unit=°C
